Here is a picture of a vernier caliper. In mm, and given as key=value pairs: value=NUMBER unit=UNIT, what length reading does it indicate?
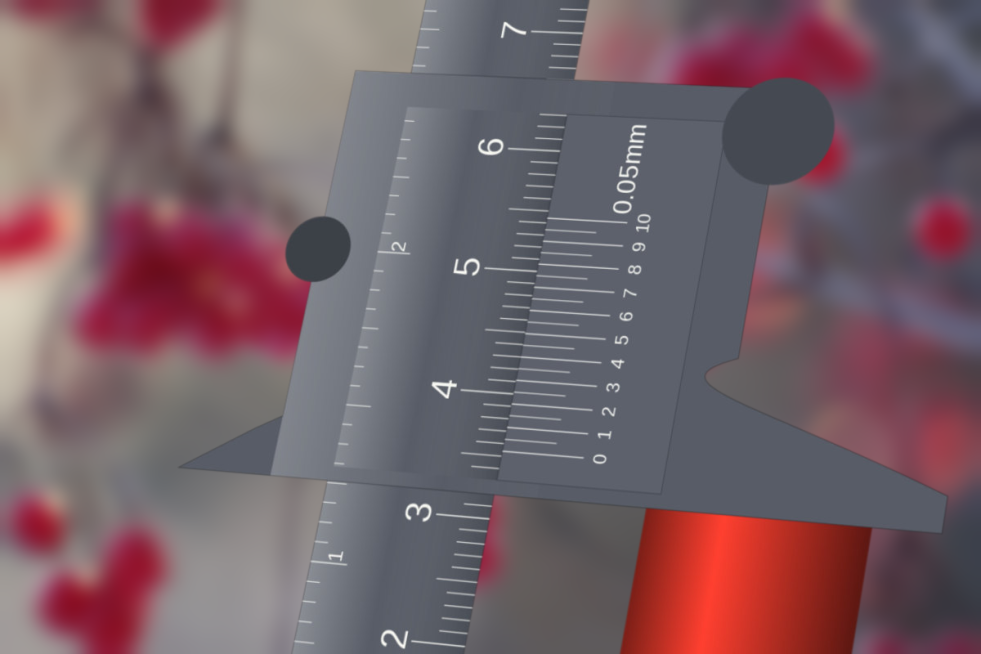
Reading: value=35.4 unit=mm
